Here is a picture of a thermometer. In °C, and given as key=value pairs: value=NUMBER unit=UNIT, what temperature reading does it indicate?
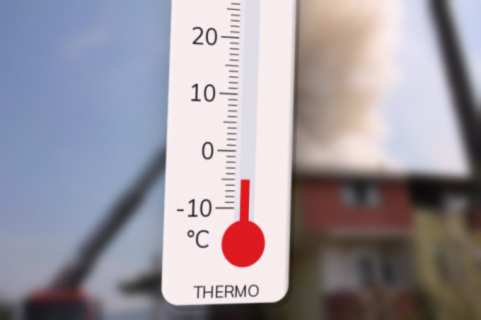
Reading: value=-5 unit=°C
